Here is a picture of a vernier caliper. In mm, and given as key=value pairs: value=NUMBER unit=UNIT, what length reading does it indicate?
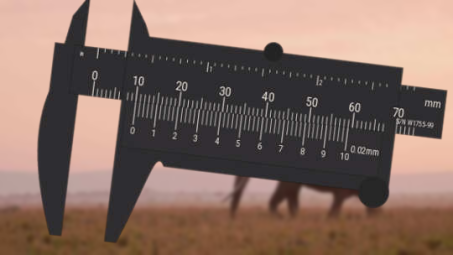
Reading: value=10.0 unit=mm
